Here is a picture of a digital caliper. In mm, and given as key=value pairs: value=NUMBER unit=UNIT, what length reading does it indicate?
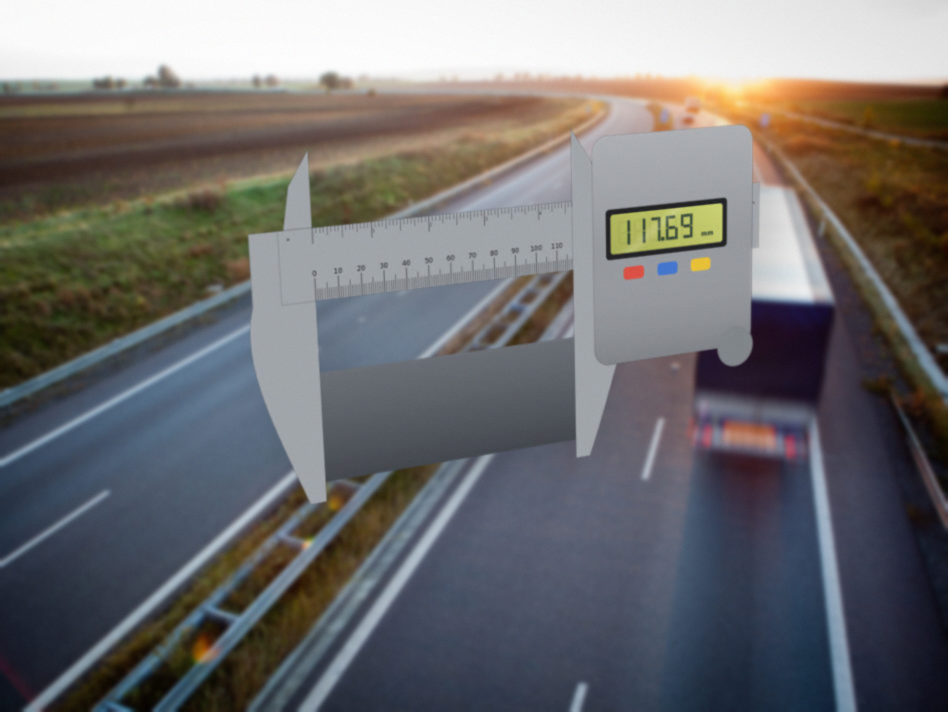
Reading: value=117.69 unit=mm
